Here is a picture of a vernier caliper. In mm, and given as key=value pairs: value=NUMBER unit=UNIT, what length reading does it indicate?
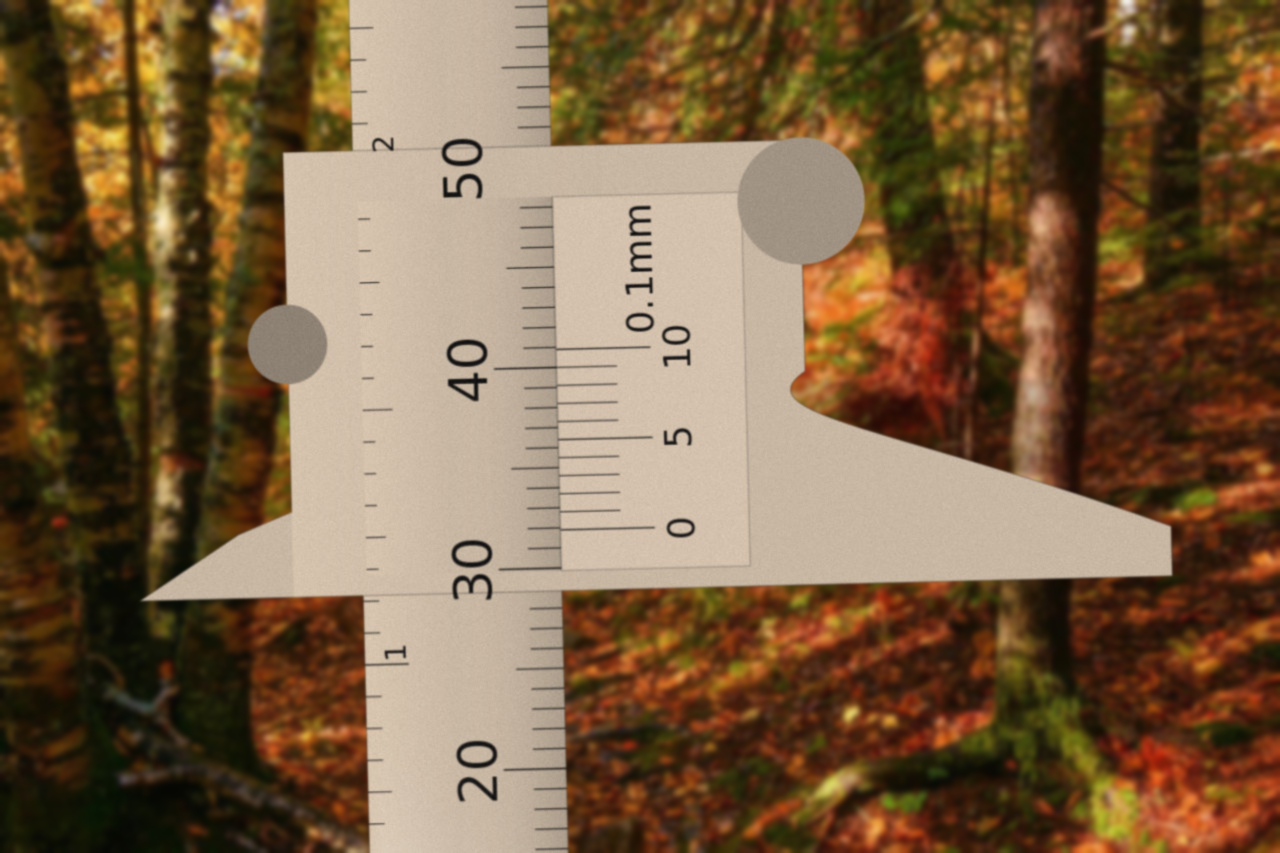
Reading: value=31.9 unit=mm
